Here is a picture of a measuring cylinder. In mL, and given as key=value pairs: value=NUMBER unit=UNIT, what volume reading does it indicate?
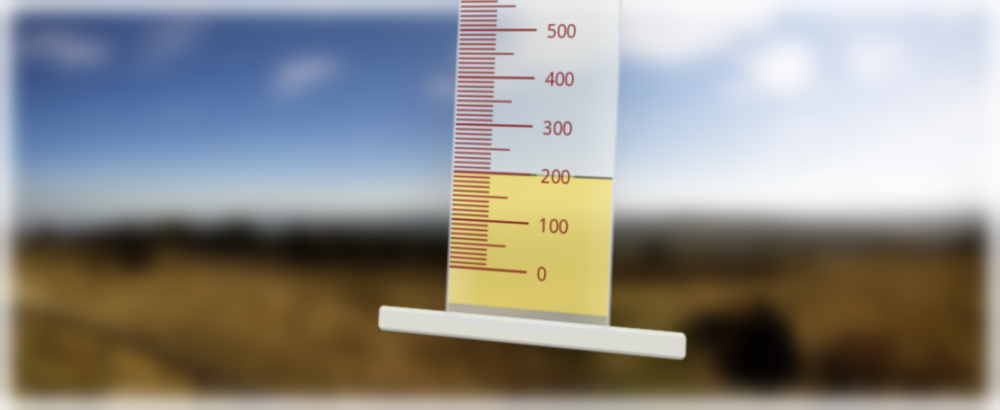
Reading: value=200 unit=mL
